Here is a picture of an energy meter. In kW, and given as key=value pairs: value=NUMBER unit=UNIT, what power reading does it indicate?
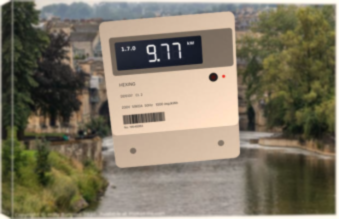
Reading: value=9.77 unit=kW
